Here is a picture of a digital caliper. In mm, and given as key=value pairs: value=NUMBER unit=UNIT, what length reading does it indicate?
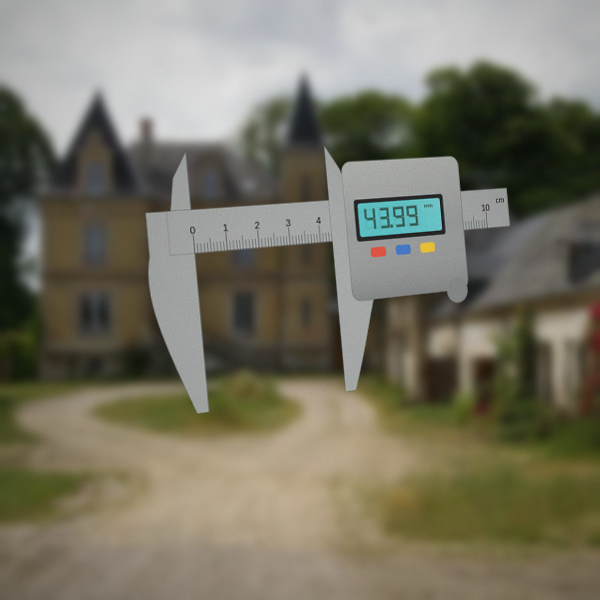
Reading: value=43.99 unit=mm
